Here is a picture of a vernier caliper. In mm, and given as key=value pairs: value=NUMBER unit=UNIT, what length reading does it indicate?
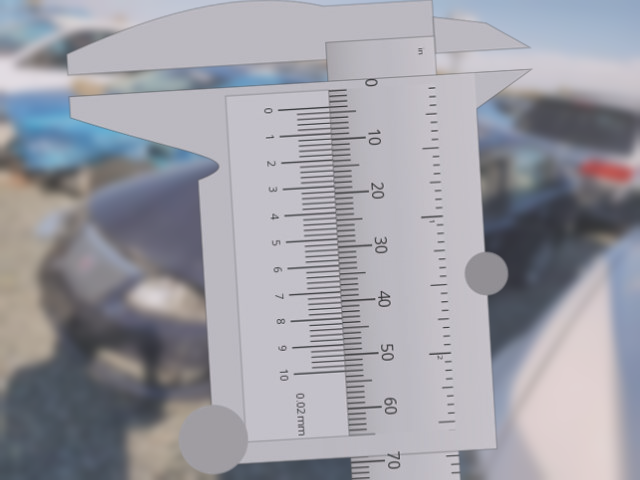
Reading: value=4.0 unit=mm
